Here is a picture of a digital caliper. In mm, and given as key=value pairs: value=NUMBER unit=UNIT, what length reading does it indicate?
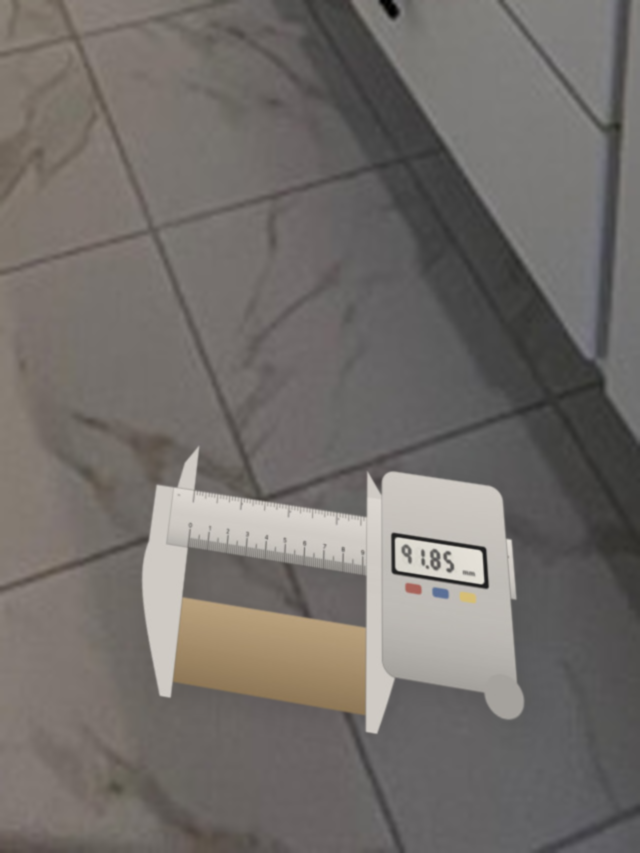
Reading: value=91.85 unit=mm
